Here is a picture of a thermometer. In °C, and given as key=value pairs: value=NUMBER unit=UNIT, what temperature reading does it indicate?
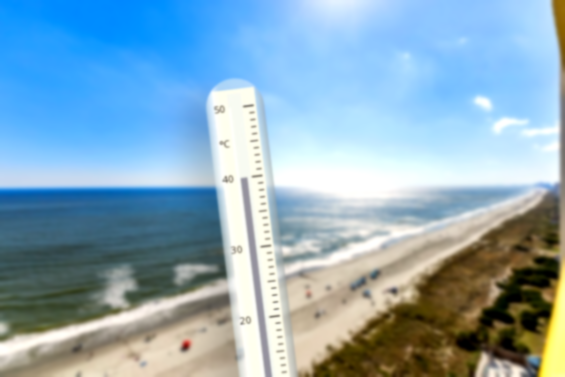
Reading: value=40 unit=°C
